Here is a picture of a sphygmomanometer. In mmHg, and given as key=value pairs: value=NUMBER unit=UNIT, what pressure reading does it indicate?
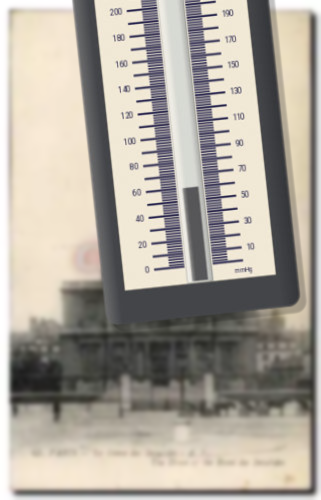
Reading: value=60 unit=mmHg
